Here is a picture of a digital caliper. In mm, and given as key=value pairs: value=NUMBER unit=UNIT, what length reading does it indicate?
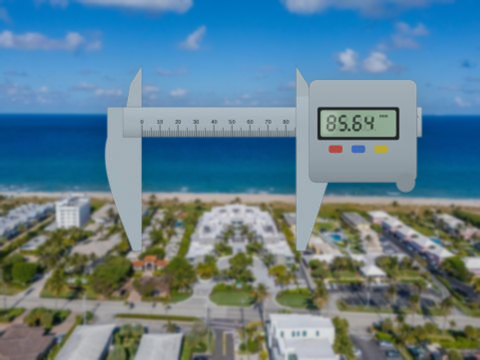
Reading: value=85.64 unit=mm
